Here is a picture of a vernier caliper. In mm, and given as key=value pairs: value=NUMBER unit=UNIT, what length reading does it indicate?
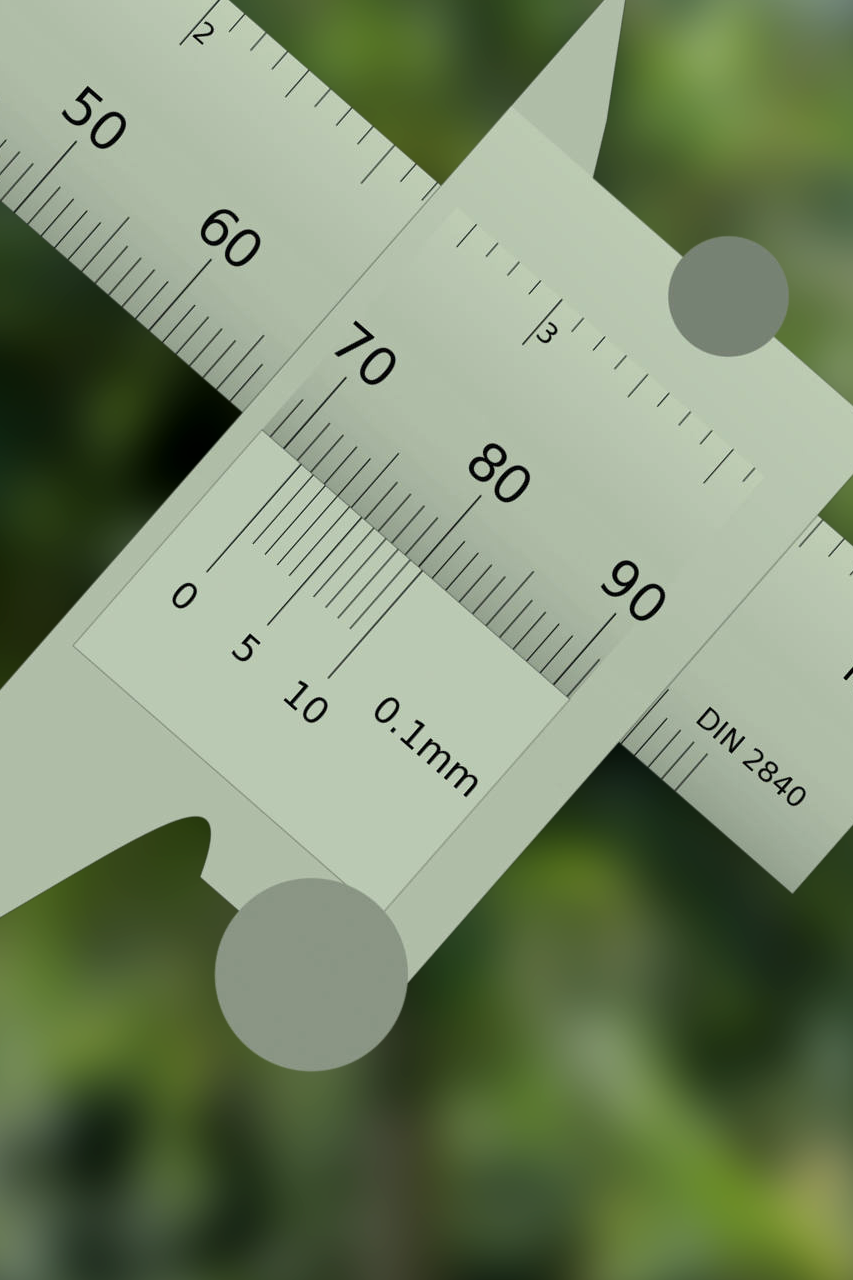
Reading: value=71.3 unit=mm
